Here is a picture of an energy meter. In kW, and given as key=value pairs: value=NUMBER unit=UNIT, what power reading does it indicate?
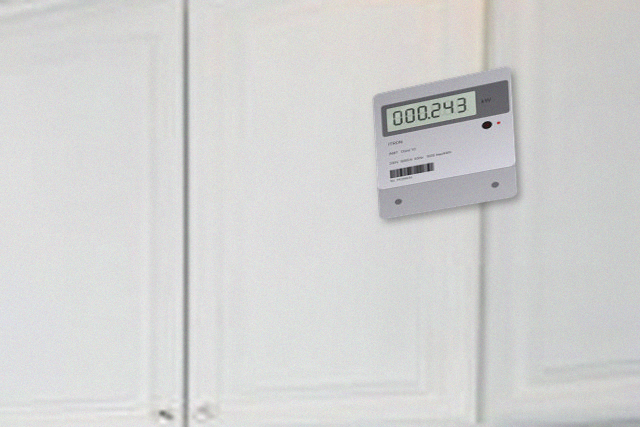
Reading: value=0.243 unit=kW
